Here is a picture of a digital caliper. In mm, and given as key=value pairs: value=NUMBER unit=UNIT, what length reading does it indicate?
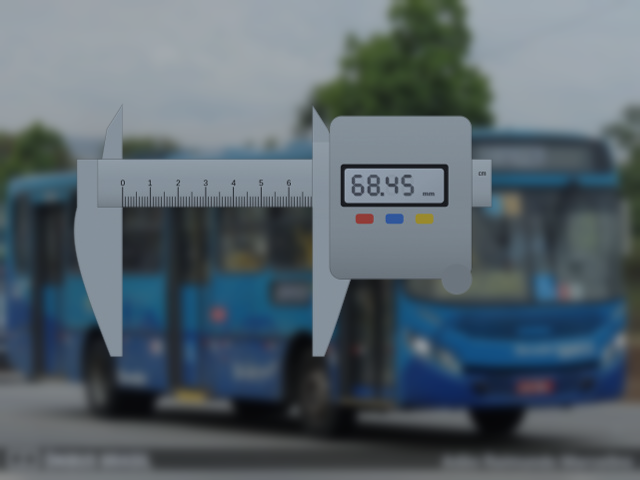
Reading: value=68.45 unit=mm
